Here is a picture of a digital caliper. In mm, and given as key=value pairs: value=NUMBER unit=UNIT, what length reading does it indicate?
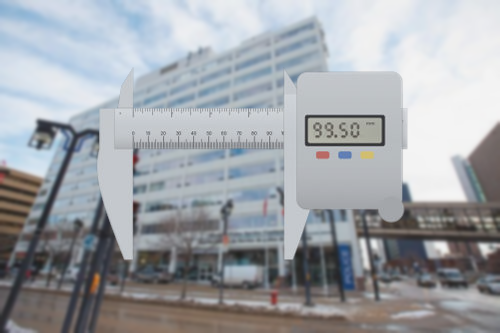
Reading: value=99.50 unit=mm
